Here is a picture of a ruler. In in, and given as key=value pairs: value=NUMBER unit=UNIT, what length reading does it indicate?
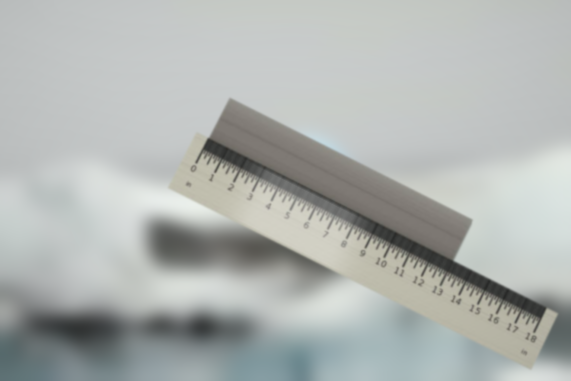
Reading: value=13 unit=in
